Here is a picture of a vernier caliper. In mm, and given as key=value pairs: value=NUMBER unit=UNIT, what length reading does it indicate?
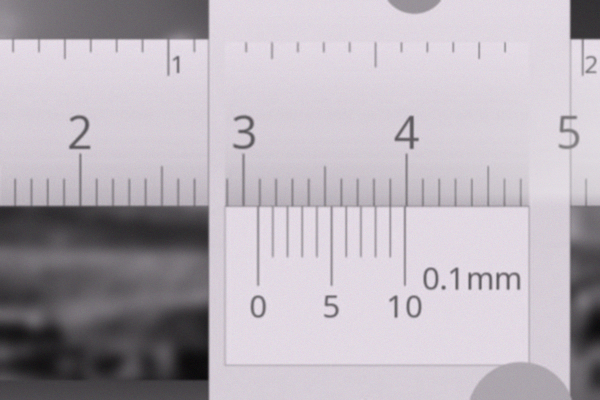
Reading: value=30.9 unit=mm
